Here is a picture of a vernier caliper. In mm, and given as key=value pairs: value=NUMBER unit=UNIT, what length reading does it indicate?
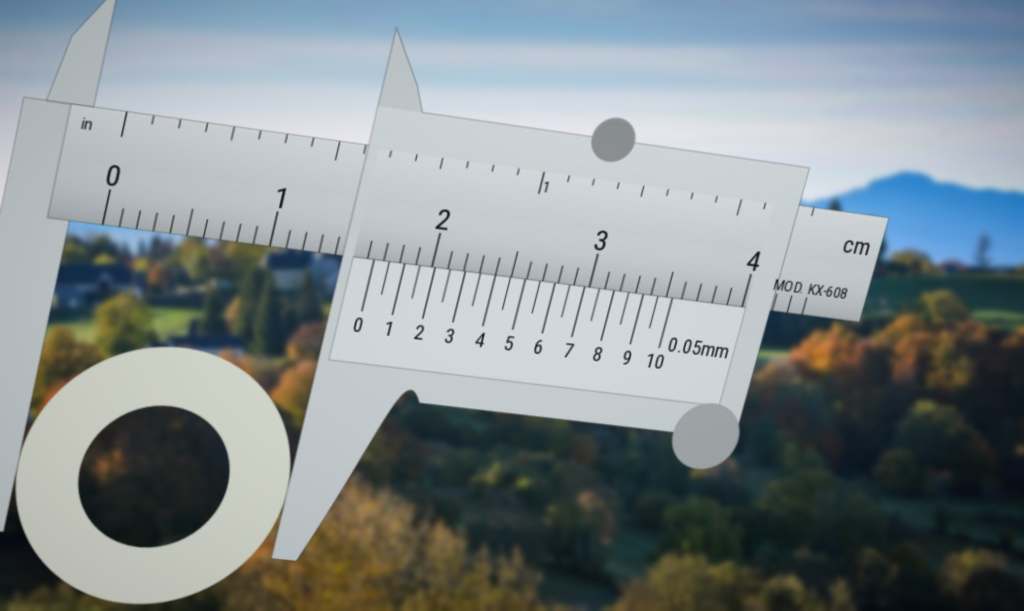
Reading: value=16.4 unit=mm
